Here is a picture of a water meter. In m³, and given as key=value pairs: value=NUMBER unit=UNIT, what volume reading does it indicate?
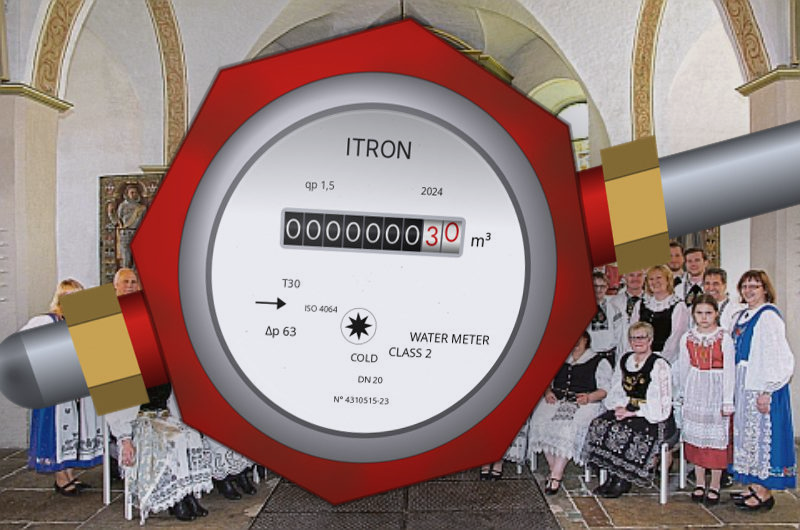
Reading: value=0.30 unit=m³
